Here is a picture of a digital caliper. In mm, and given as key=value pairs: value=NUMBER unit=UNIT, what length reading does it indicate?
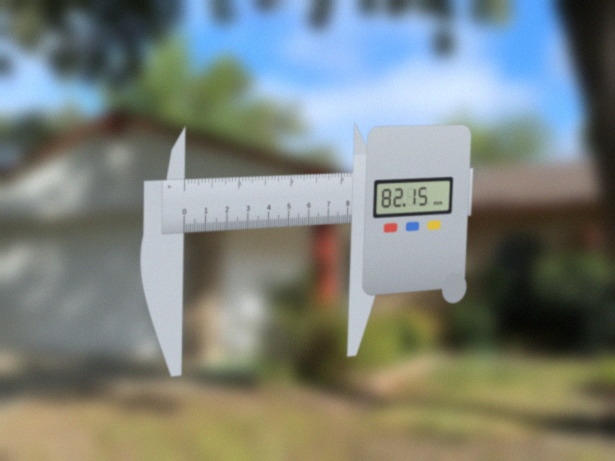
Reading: value=82.15 unit=mm
